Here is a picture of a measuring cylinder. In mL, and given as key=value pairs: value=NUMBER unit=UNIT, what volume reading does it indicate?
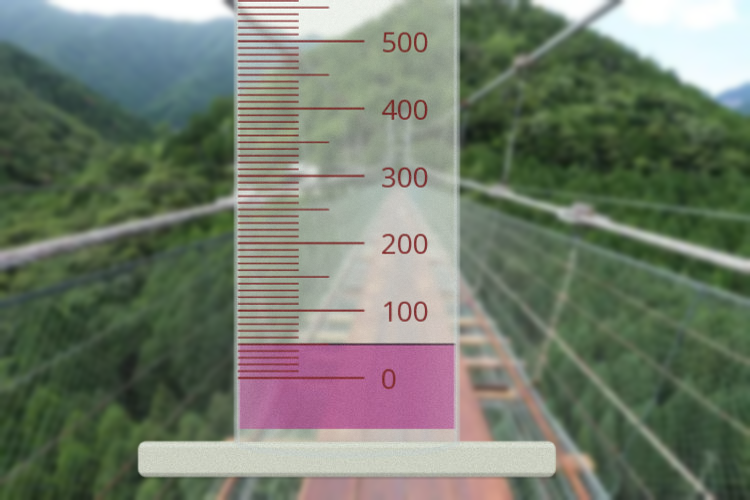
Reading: value=50 unit=mL
